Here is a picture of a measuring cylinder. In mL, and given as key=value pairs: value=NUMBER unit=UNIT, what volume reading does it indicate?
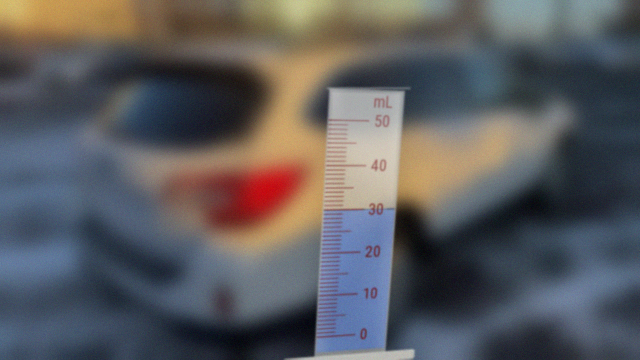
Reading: value=30 unit=mL
